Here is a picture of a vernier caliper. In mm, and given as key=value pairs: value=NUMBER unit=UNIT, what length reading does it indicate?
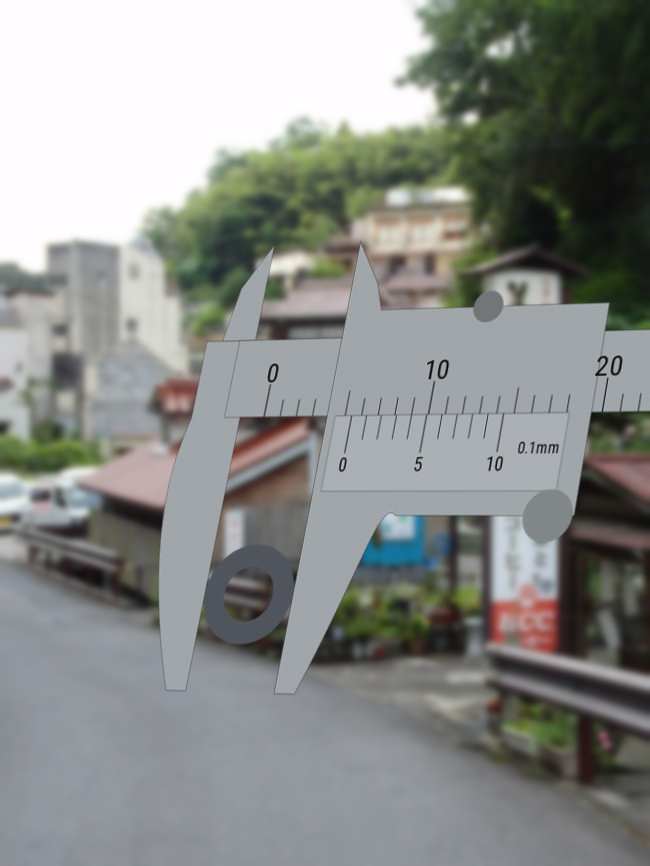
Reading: value=5.4 unit=mm
